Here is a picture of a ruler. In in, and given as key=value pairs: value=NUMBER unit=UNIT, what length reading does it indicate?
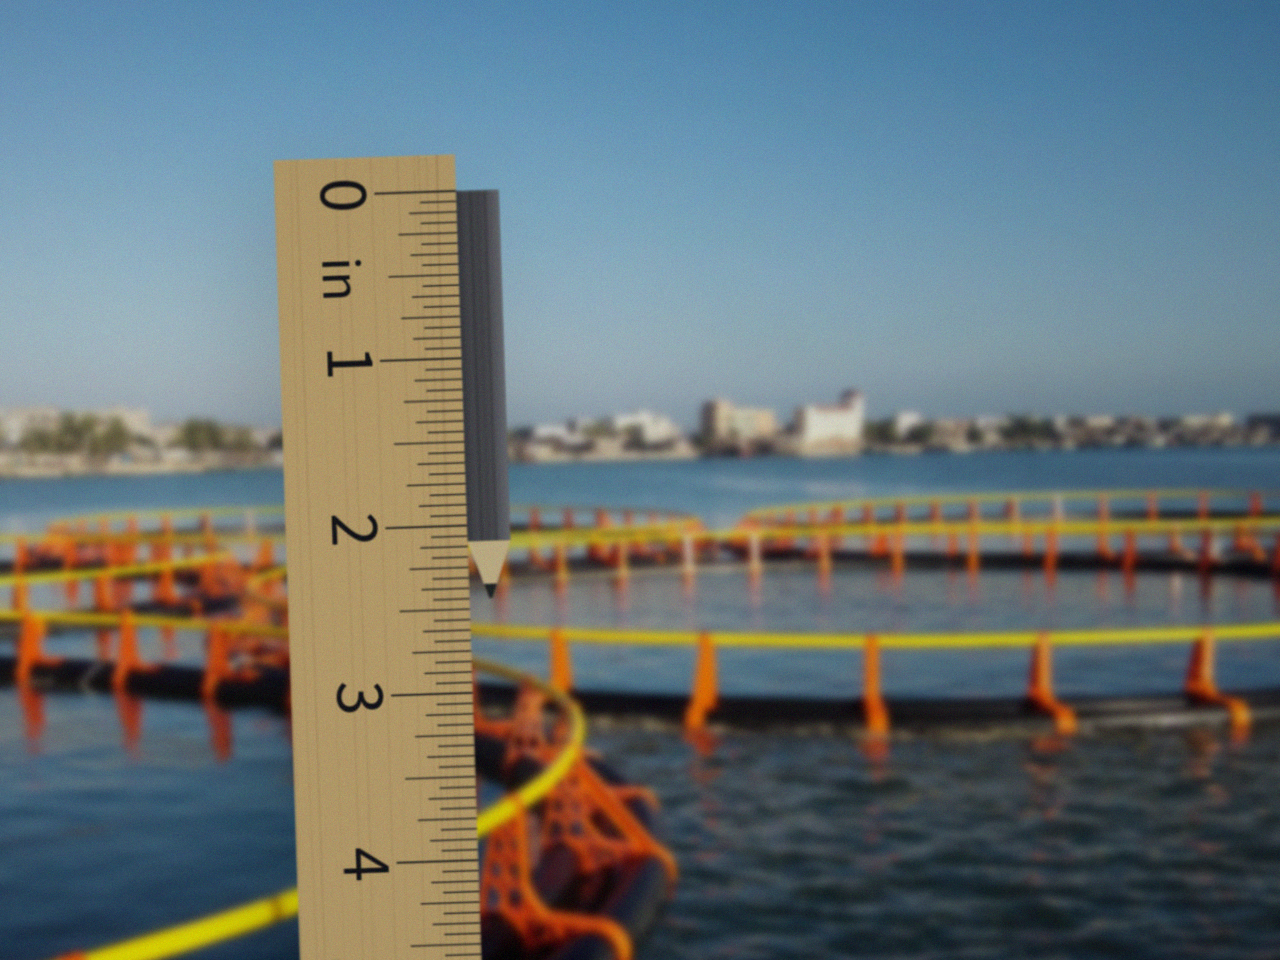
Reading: value=2.4375 unit=in
